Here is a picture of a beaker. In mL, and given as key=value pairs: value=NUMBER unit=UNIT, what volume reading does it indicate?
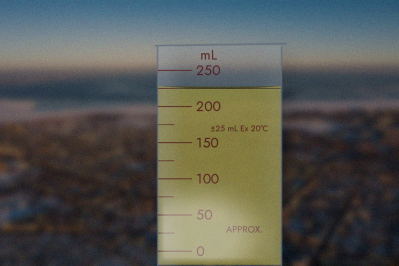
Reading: value=225 unit=mL
